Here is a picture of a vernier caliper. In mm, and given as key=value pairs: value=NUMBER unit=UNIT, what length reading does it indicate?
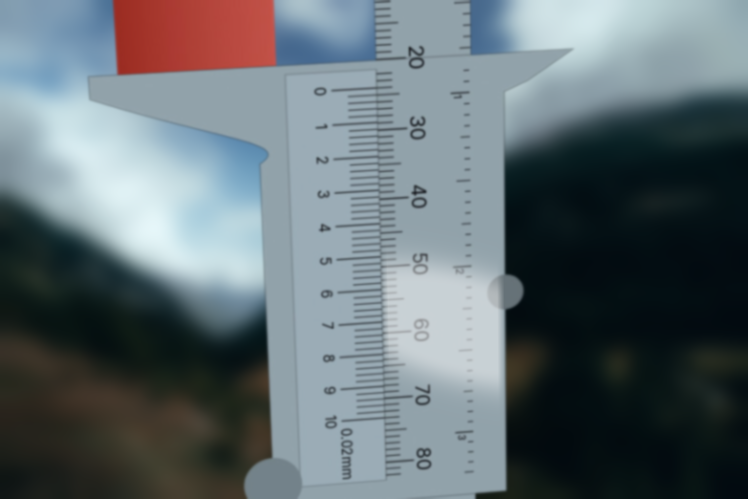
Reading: value=24.0 unit=mm
